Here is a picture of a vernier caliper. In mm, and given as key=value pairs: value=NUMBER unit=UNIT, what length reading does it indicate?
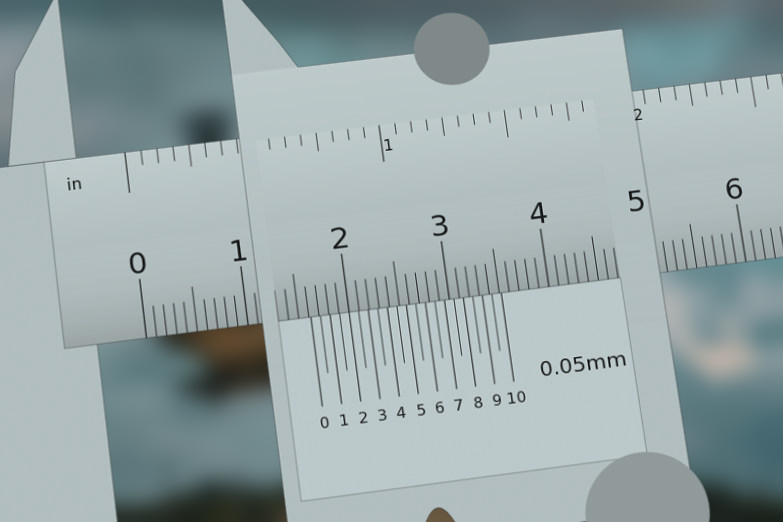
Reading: value=16.2 unit=mm
